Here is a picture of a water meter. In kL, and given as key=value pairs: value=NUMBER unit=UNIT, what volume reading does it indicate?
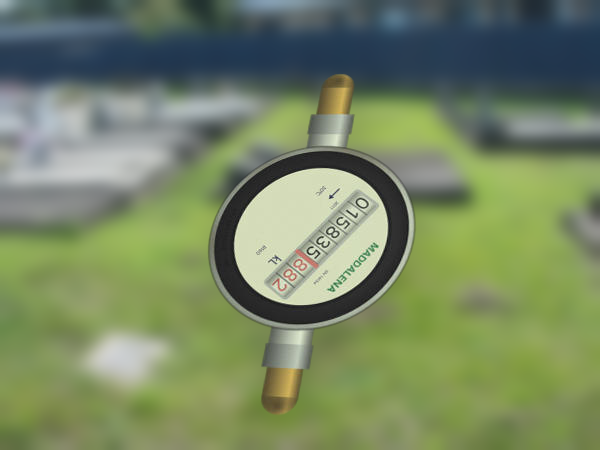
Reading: value=15835.882 unit=kL
